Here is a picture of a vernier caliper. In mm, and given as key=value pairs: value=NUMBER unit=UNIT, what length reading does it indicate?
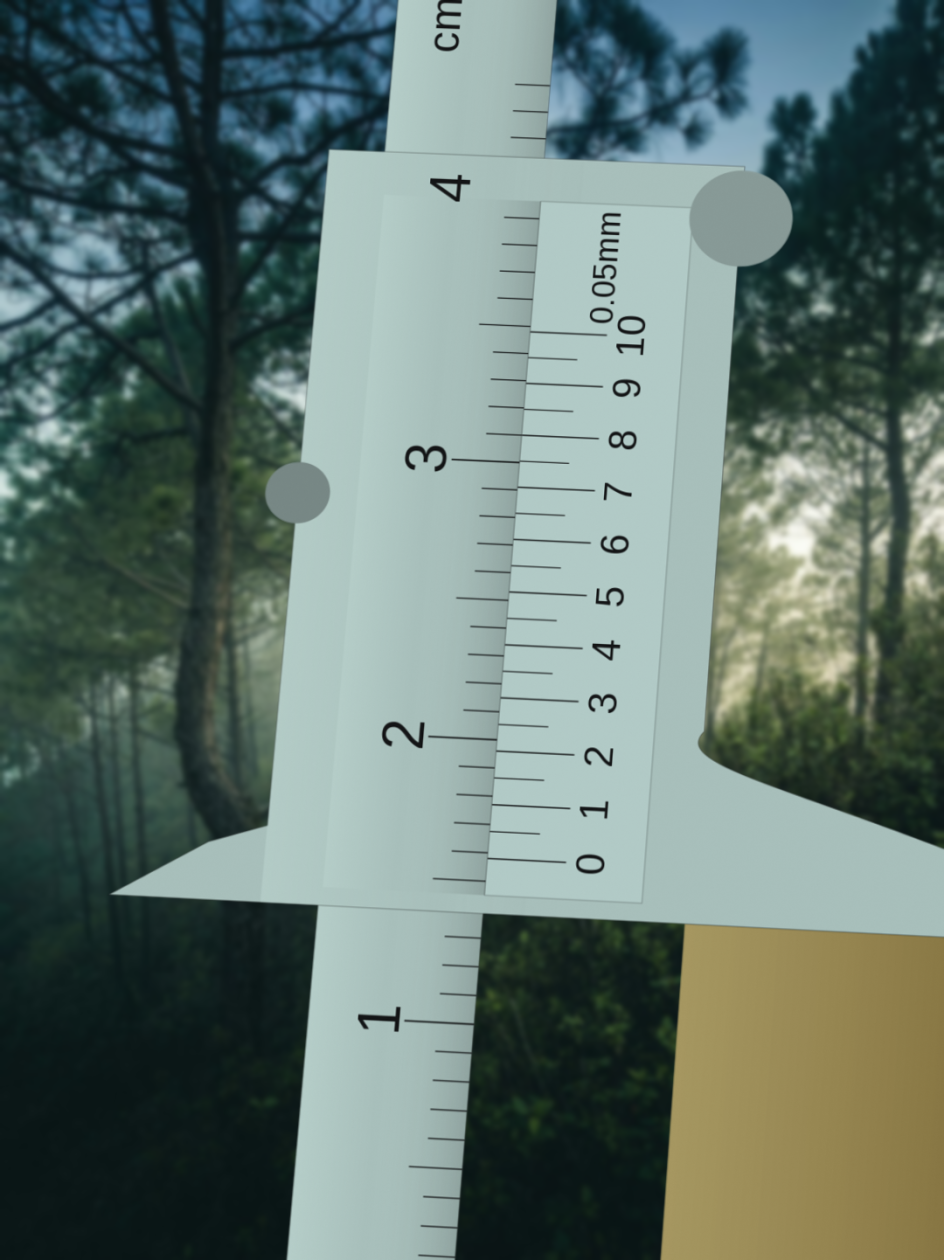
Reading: value=15.80 unit=mm
